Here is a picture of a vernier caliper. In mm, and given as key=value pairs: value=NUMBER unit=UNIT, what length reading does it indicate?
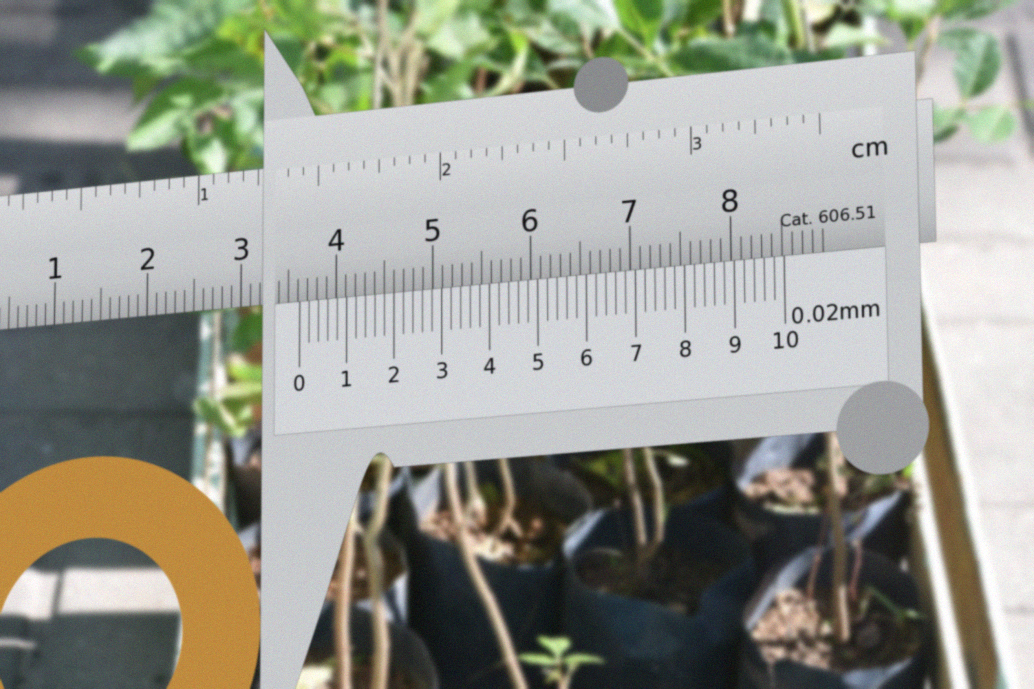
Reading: value=36.2 unit=mm
